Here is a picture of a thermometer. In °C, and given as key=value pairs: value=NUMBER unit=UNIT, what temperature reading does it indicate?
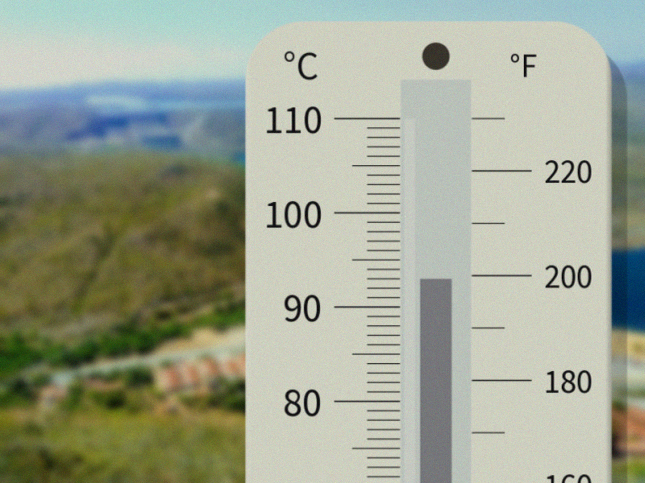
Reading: value=93 unit=°C
